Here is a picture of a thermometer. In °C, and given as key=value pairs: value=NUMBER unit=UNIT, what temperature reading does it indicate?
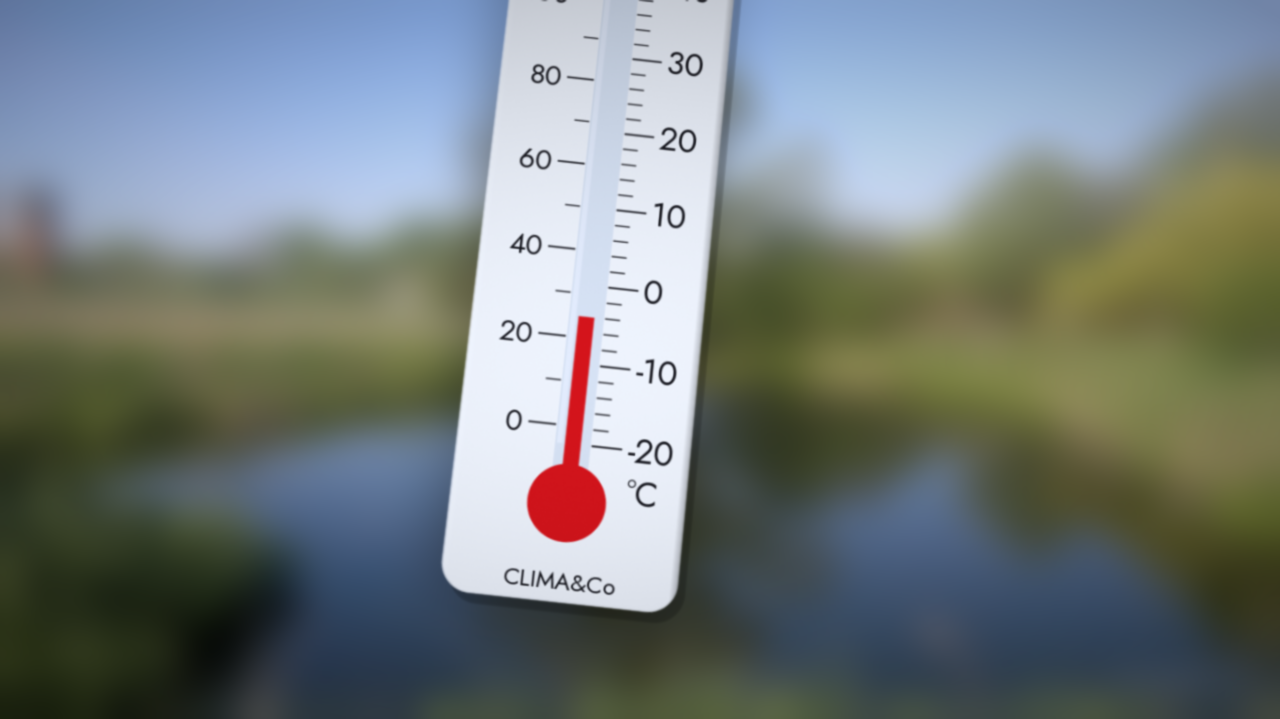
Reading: value=-4 unit=°C
